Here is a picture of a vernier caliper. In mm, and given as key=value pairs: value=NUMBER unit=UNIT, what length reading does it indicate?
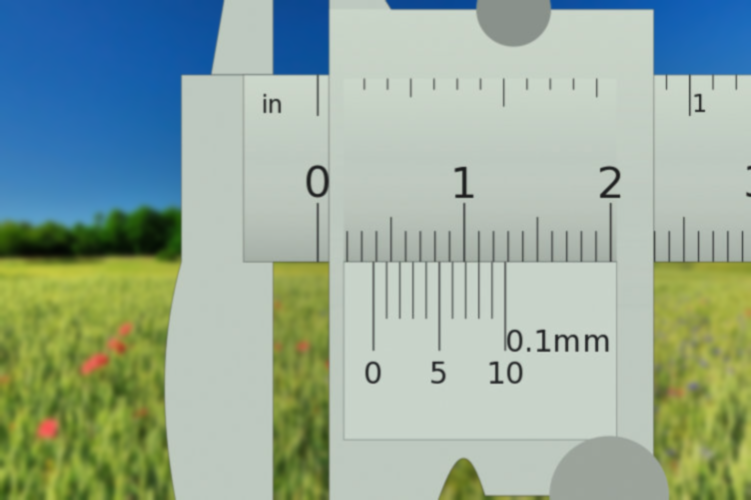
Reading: value=3.8 unit=mm
